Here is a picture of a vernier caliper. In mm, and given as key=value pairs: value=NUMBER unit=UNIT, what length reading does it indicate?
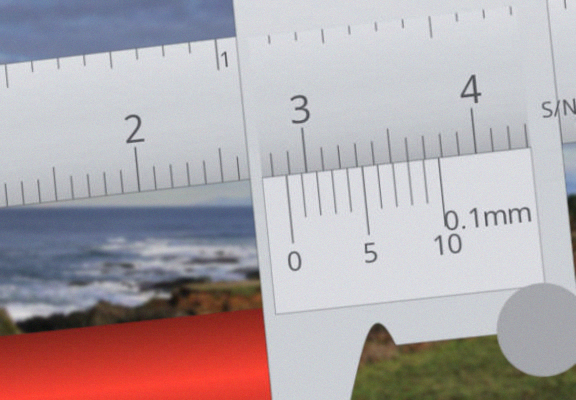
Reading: value=28.8 unit=mm
